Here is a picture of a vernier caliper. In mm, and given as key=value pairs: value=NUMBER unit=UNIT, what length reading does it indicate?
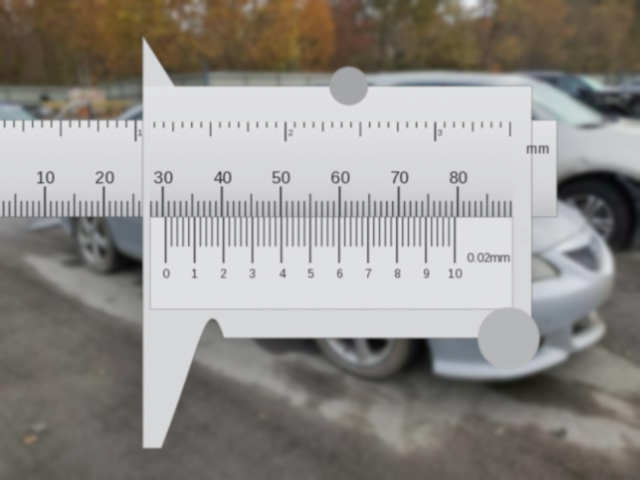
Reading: value=30.5 unit=mm
